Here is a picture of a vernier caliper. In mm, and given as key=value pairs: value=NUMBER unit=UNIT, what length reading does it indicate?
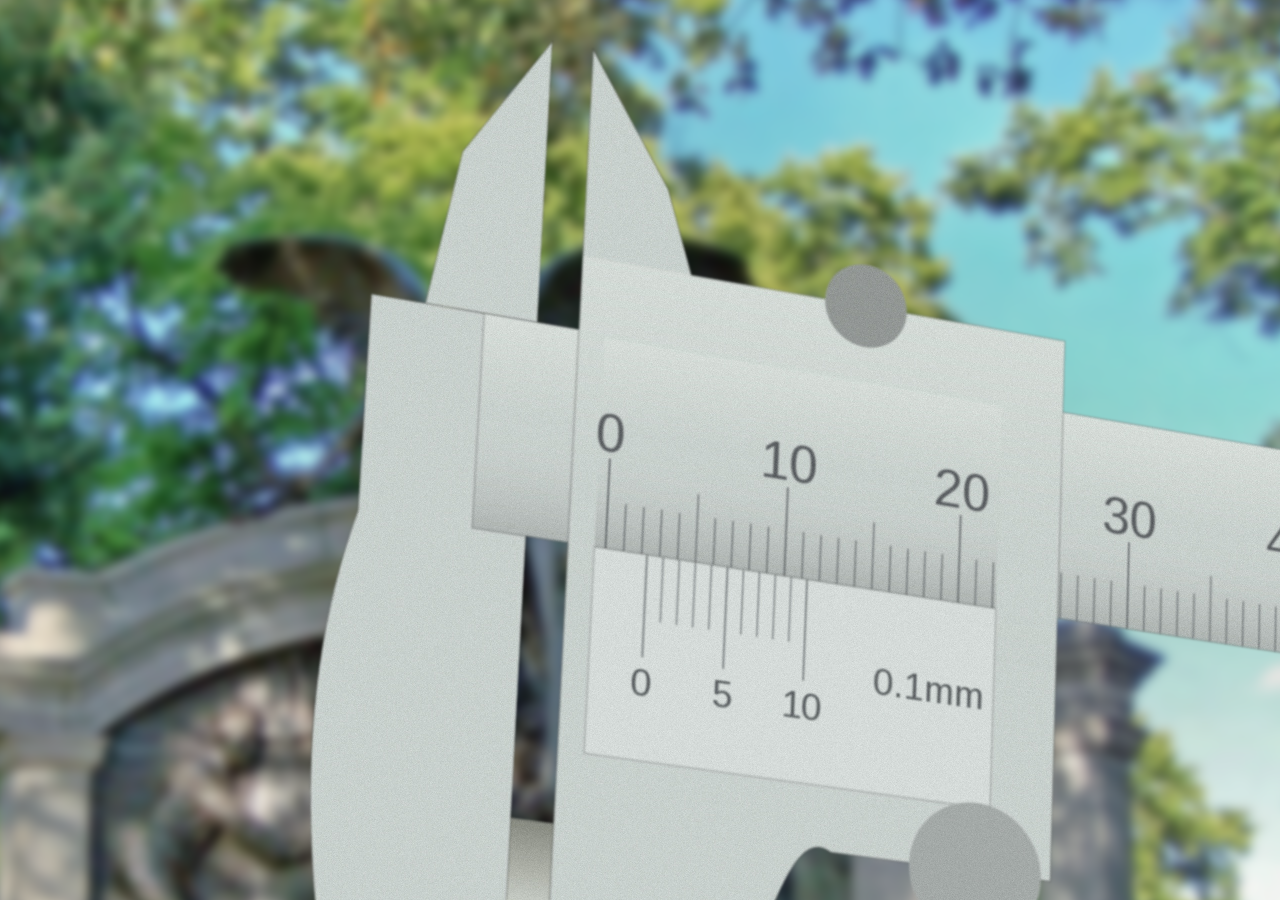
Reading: value=2.3 unit=mm
